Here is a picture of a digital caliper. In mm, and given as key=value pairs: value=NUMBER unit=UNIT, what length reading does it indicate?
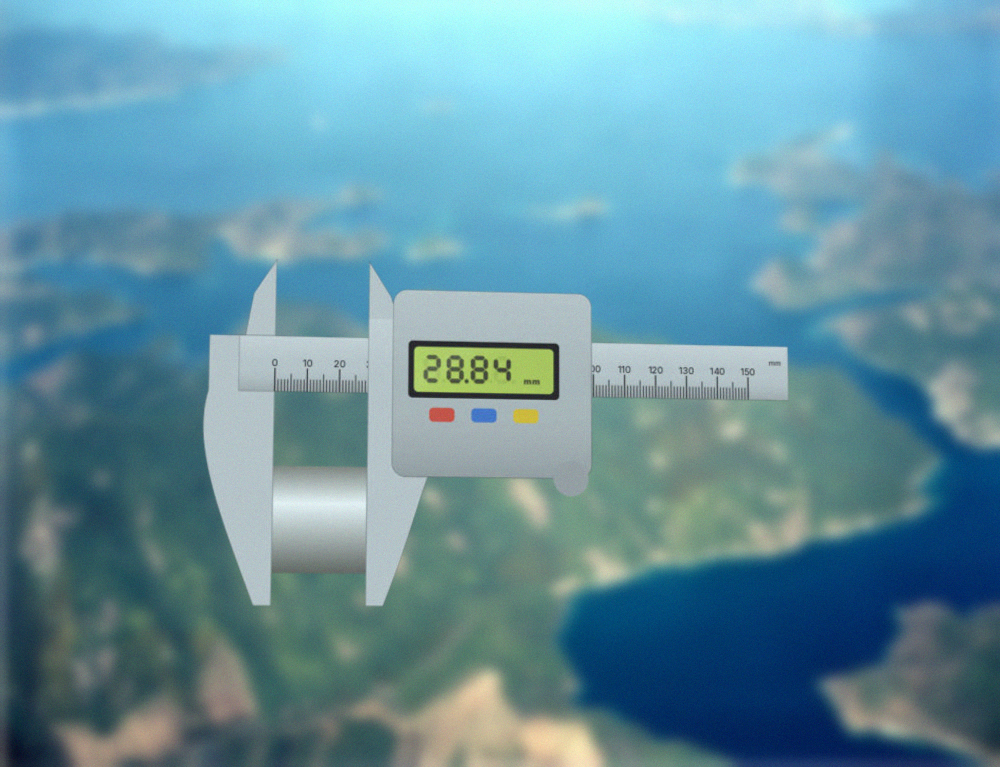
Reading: value=28.84 unit=mm
